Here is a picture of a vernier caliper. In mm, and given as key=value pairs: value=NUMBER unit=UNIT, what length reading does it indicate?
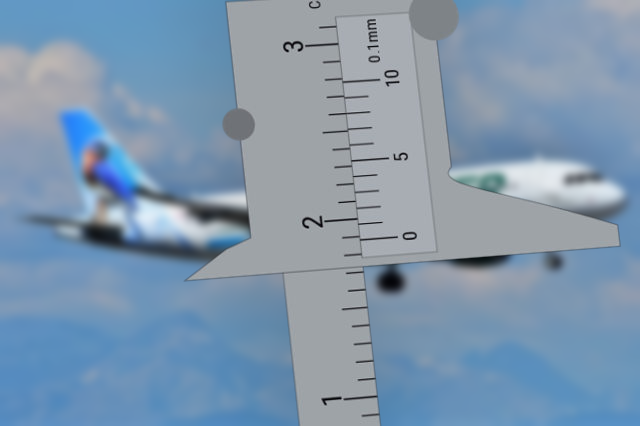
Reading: value=18.8 unit=mm
